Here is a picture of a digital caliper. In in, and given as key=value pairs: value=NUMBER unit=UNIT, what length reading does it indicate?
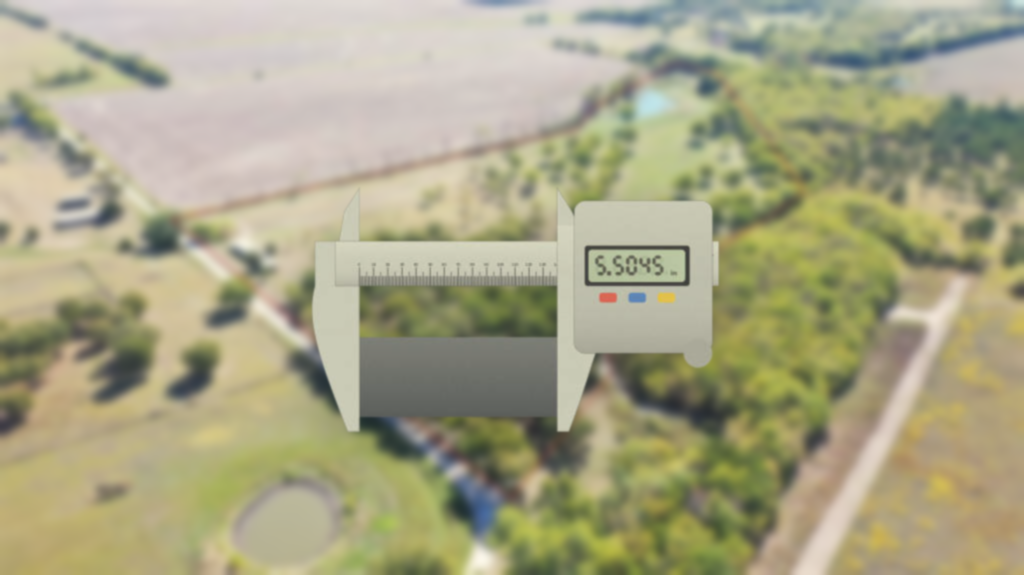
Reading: value=5.5045 unit=in
